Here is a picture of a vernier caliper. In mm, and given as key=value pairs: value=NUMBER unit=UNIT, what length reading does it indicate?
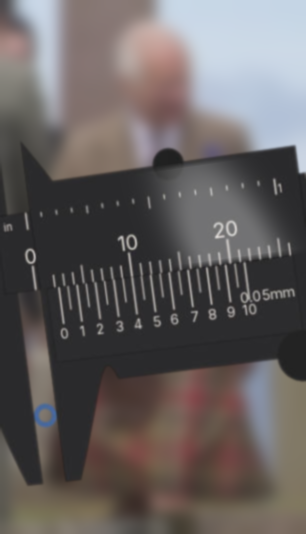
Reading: value=2.4 unit=mm
